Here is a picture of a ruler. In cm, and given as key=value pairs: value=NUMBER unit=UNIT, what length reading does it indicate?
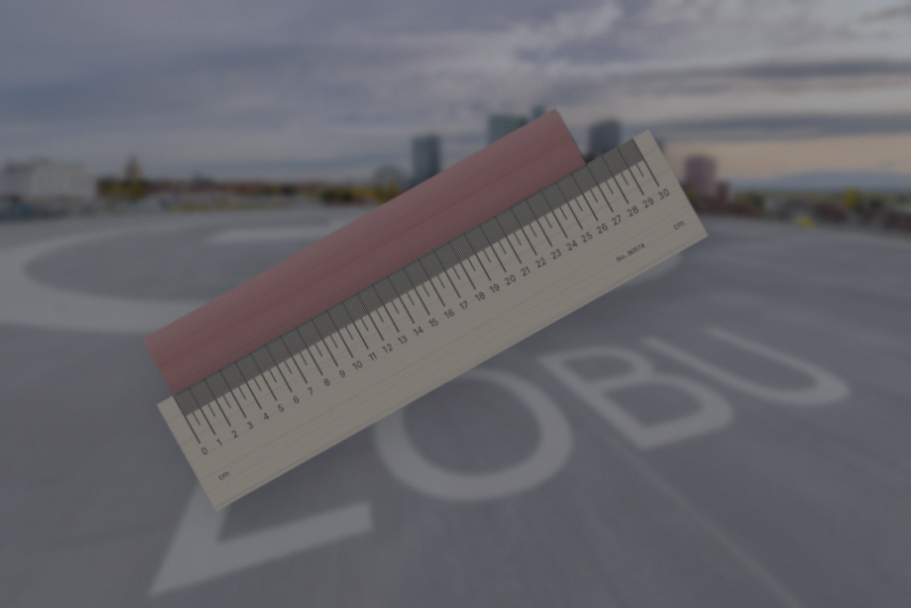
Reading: value=27 unit=cm
